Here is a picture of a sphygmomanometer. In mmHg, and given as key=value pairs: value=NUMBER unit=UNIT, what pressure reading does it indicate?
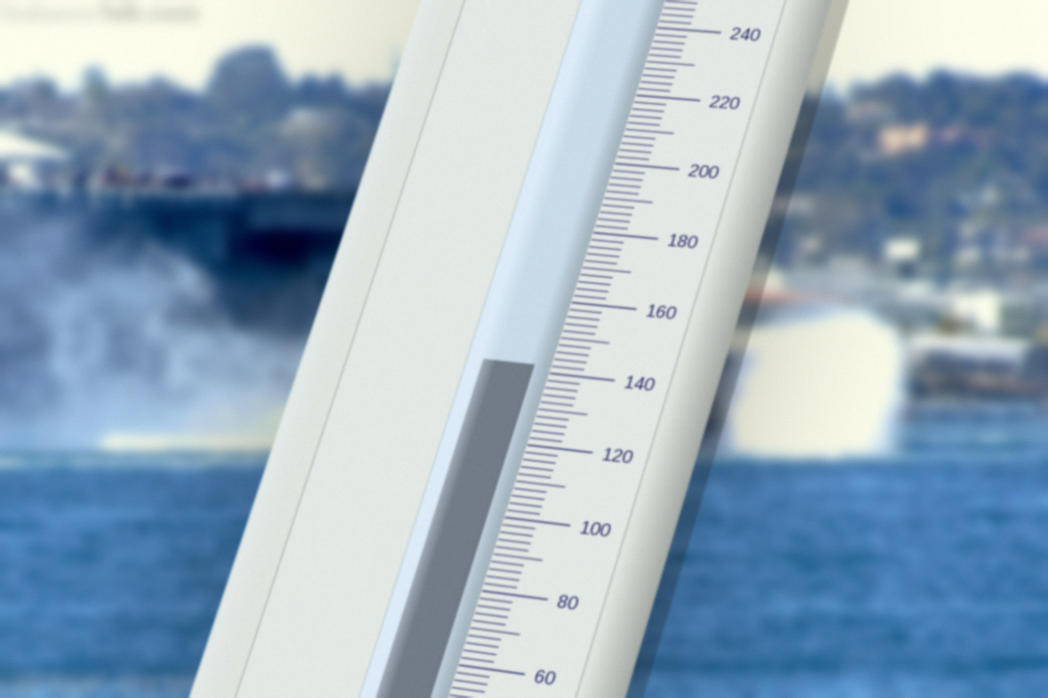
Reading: value=142 unit=mmHg
